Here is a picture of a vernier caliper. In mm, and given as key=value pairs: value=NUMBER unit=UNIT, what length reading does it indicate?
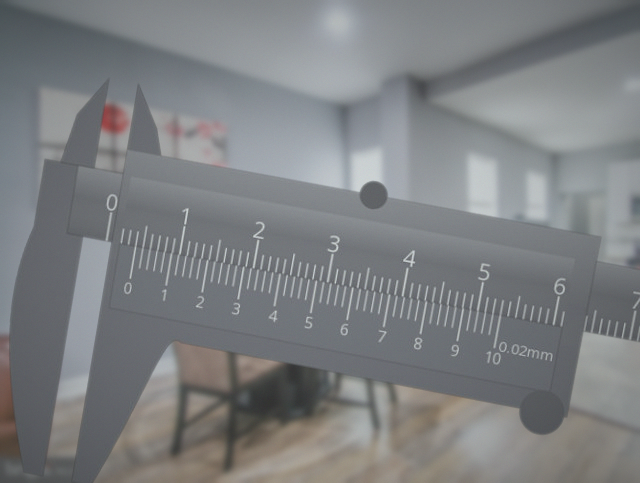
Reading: value=4.0 unit=mm
